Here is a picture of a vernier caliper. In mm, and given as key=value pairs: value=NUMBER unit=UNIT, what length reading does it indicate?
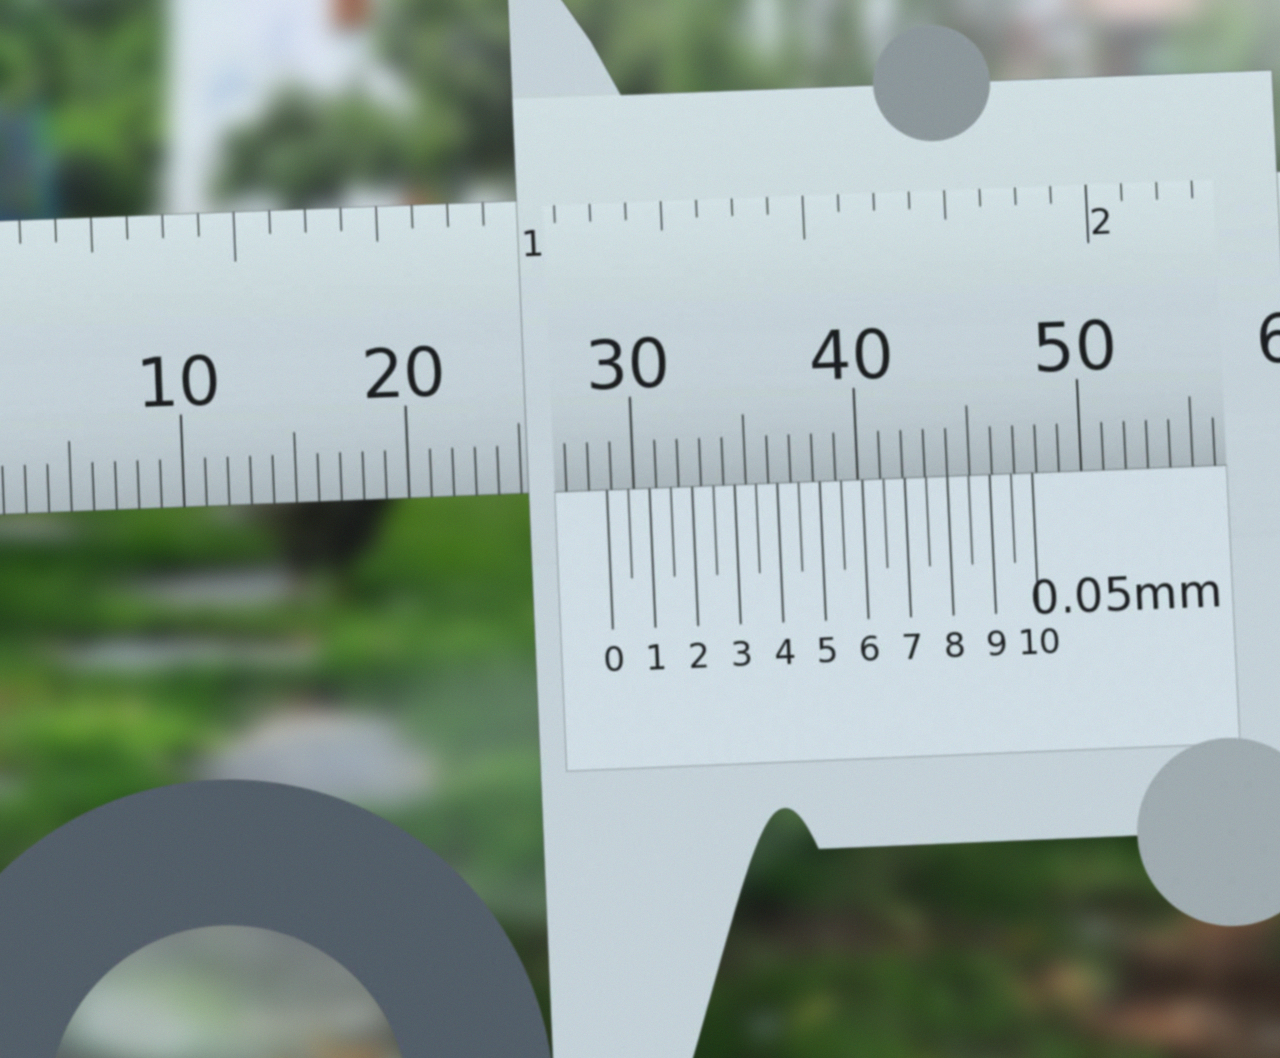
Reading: value=28.8 unit=mm
